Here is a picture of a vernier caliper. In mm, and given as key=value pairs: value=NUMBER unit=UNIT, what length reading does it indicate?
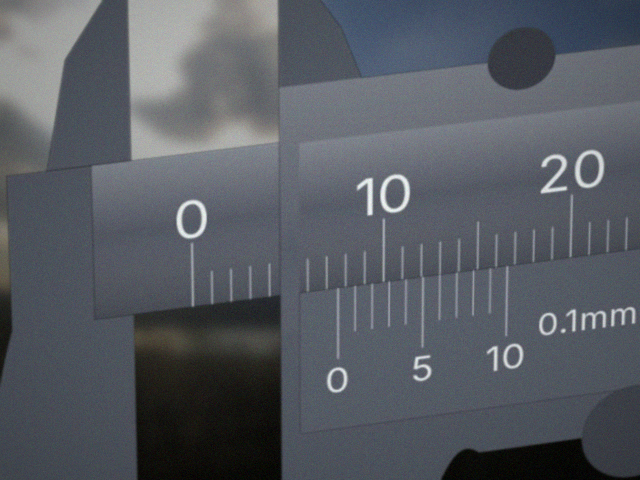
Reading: value=7.6 unit=mm
